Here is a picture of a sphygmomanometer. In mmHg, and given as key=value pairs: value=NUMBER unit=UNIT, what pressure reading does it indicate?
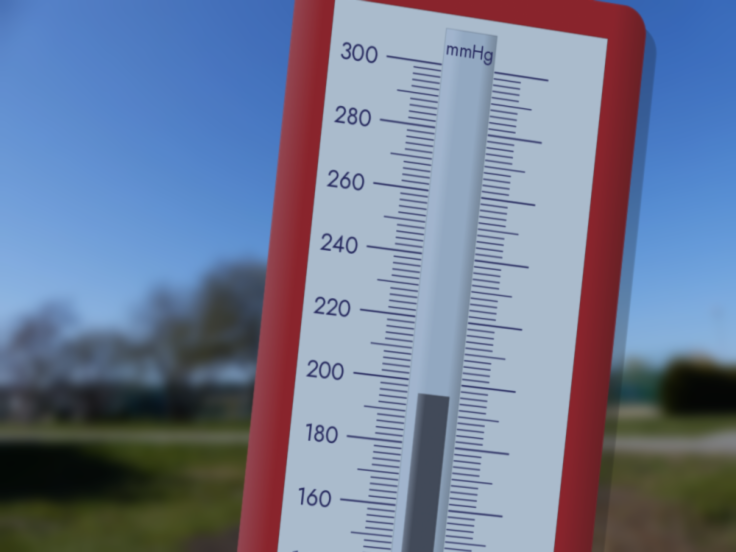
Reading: value=196 unit=mmHg
